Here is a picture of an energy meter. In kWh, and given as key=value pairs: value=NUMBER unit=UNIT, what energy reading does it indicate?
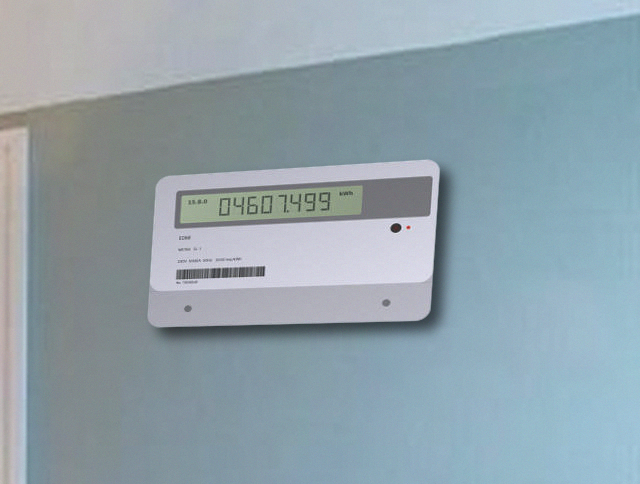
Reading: value=4607.499 unit=kWh
